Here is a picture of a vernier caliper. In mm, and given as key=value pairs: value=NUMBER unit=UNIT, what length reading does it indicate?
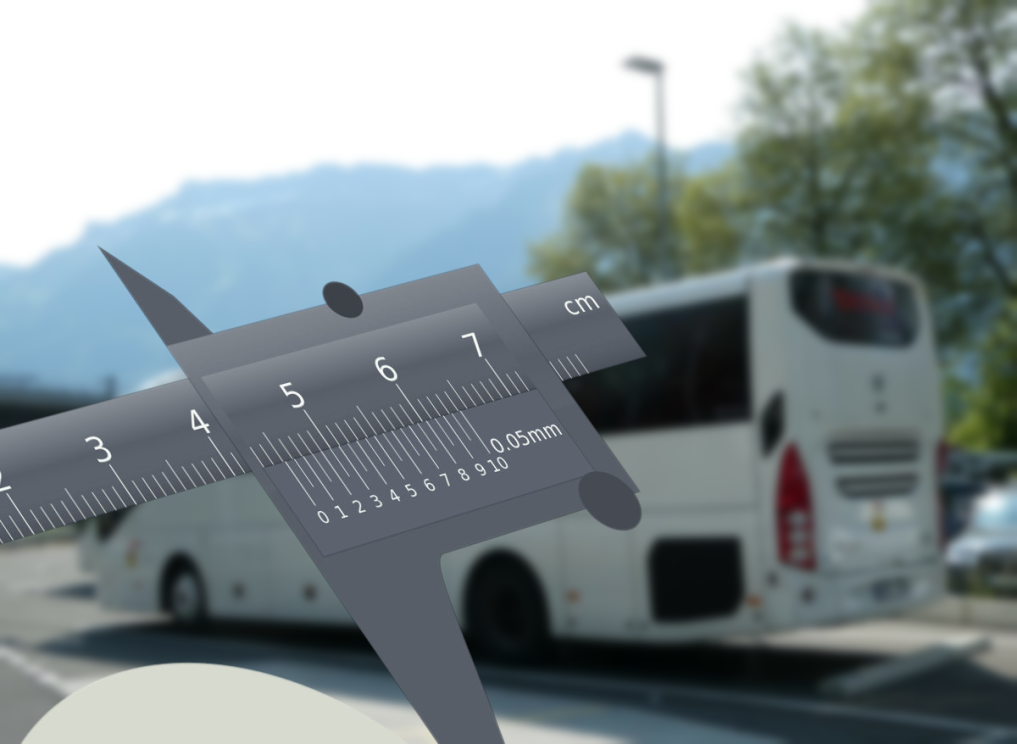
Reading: value=45.2 unit=mm
